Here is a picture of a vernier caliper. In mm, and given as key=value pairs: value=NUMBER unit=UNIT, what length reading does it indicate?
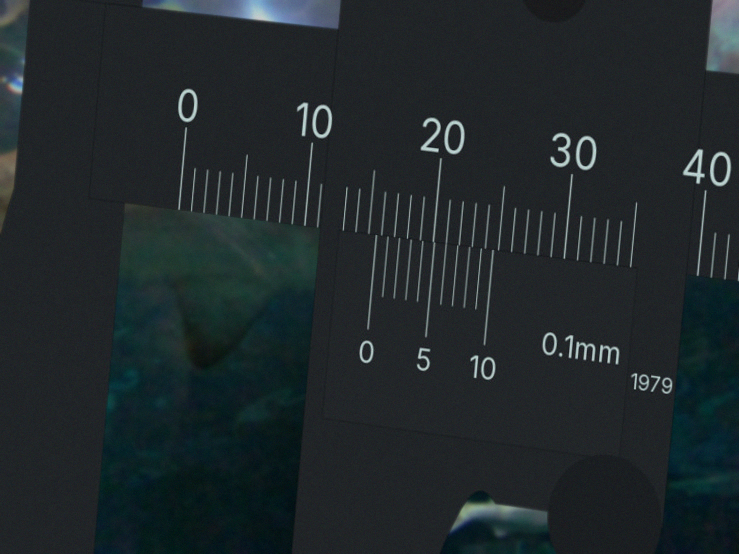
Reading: value=15.6 unit=mm
